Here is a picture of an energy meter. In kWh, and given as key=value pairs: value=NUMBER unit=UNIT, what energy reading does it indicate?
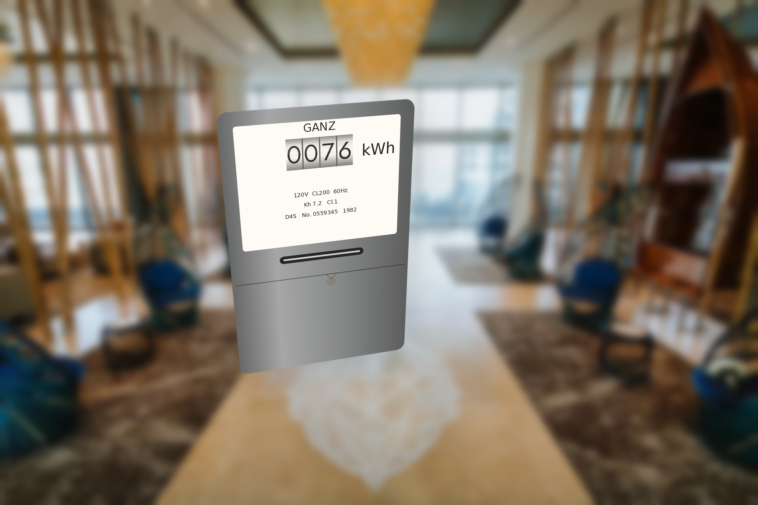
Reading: value=76 unit=kWh
